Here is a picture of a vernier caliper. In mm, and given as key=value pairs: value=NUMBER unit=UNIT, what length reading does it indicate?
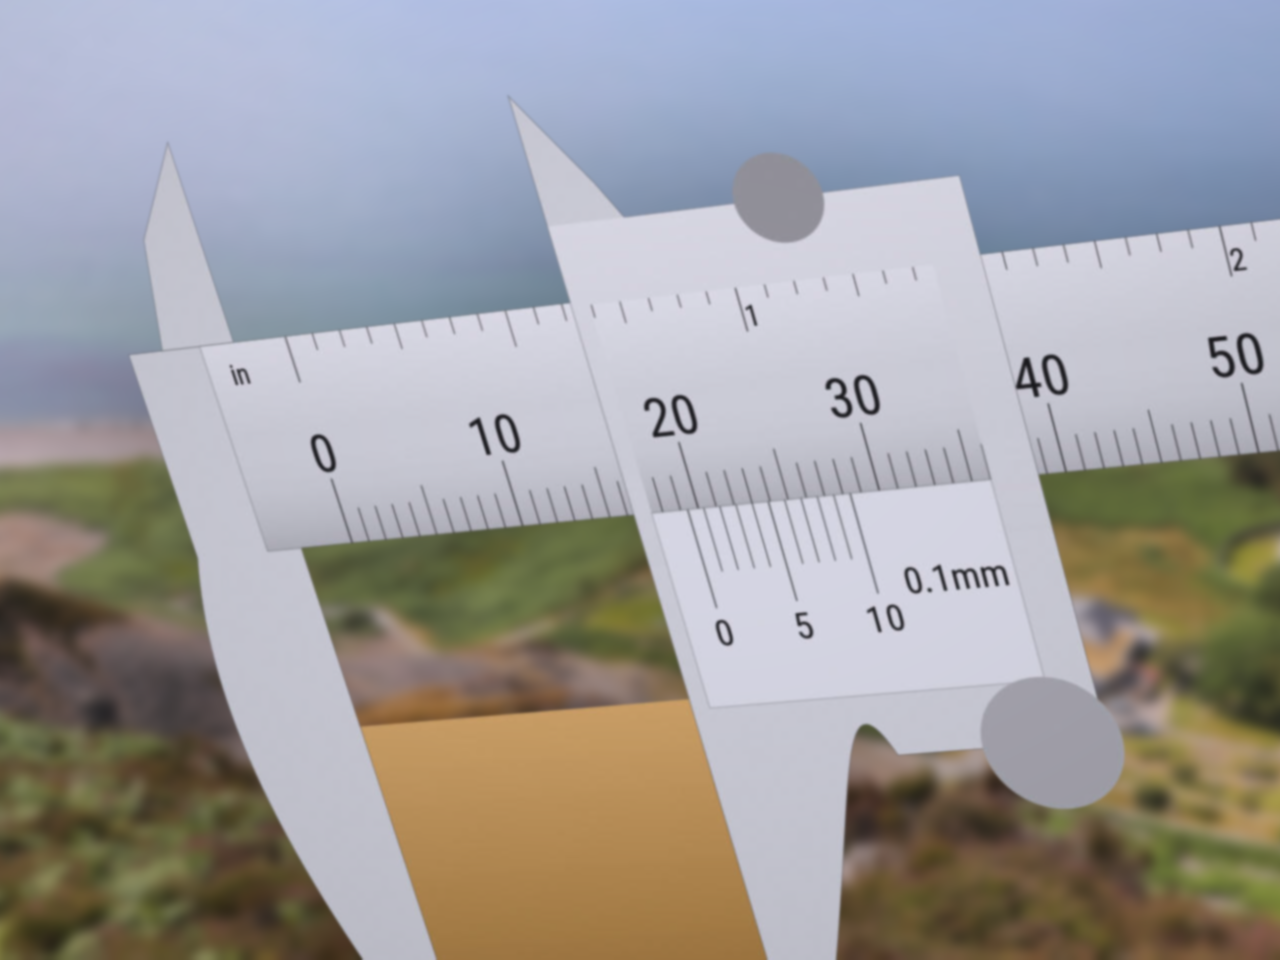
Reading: value=19.4 unit=mm
